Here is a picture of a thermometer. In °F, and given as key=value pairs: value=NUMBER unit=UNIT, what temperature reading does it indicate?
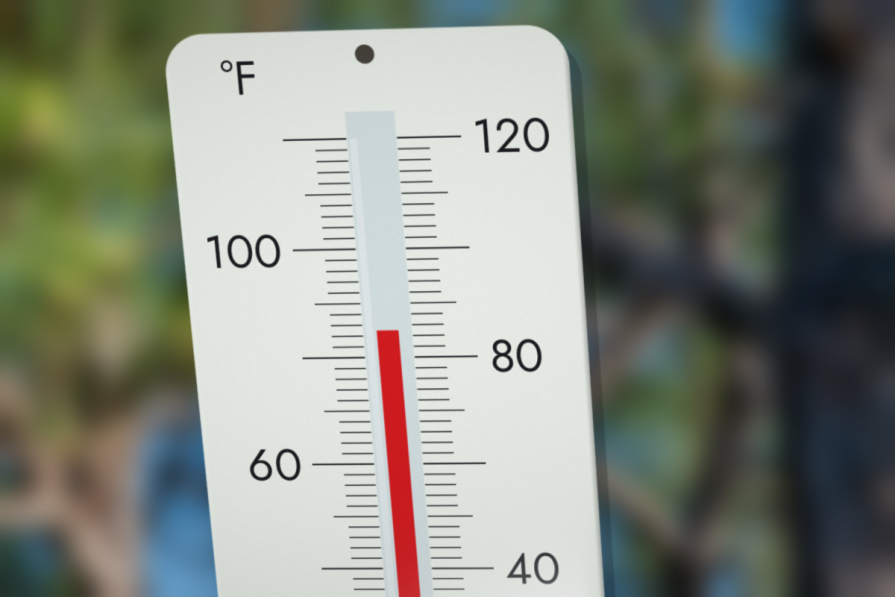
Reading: value=85 unit=°F
